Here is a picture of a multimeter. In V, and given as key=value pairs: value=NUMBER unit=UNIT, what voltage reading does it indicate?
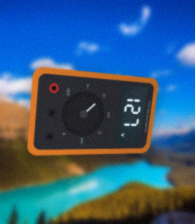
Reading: value=127 unit=V
